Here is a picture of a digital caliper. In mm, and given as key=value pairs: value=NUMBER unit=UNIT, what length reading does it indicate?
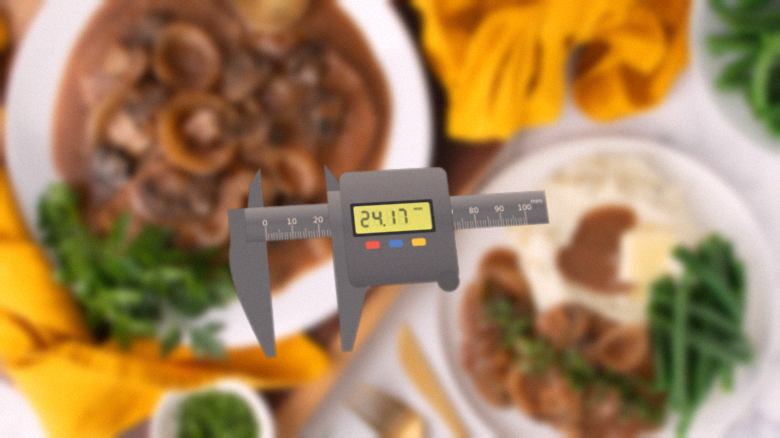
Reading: value=24.17 unit=mm
